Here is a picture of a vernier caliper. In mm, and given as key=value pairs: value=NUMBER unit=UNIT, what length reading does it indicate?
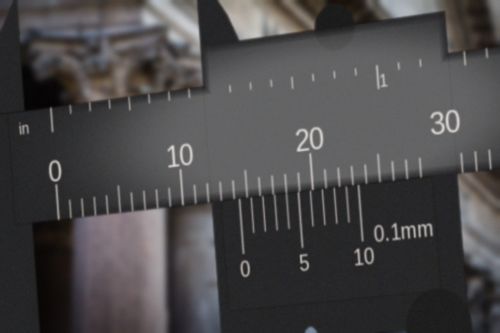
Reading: value=14.4 unit=mm
